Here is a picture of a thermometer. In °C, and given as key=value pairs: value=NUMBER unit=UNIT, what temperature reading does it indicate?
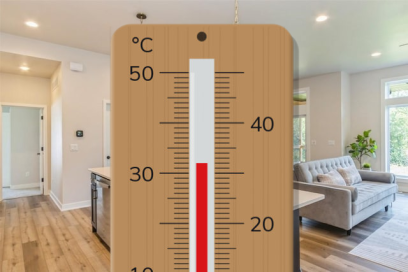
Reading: value=32 unit=°C
